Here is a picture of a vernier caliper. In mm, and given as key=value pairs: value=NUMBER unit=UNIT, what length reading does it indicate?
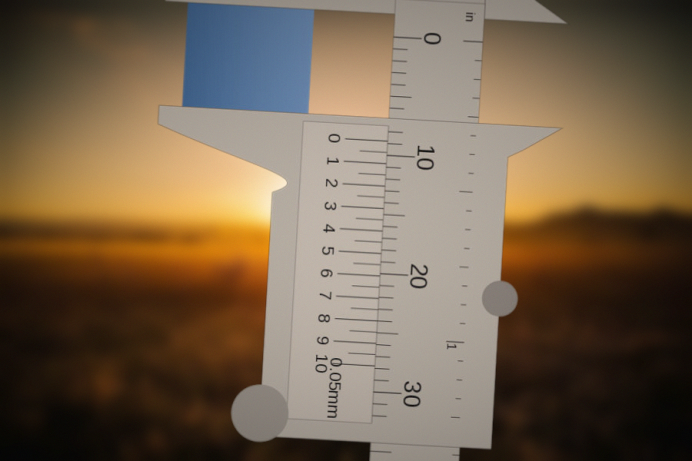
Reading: value=8.8 unit=mm
